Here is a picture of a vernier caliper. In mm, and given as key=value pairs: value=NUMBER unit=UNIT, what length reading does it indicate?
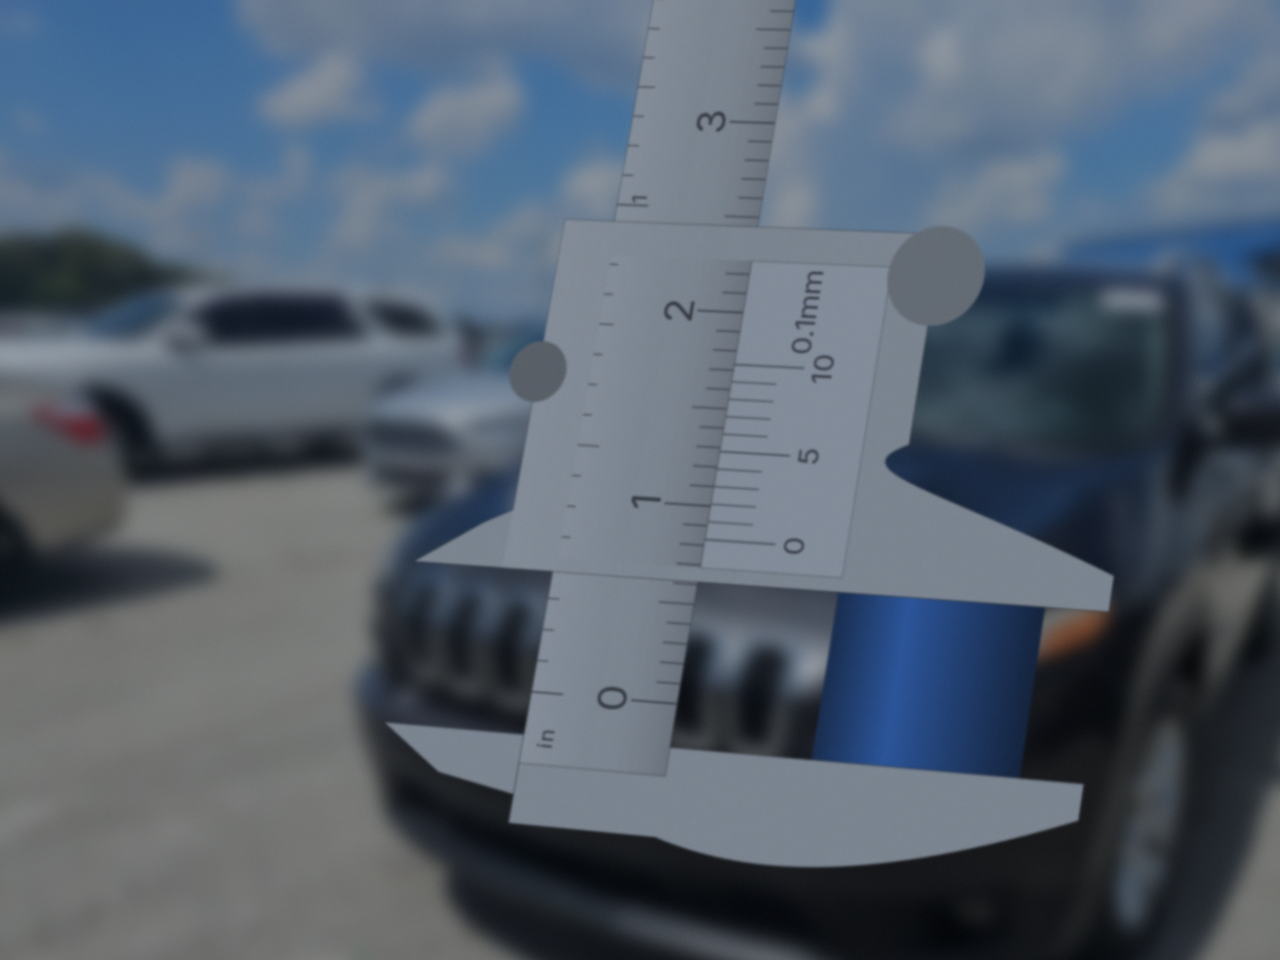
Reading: value=8.3 unit=mm
